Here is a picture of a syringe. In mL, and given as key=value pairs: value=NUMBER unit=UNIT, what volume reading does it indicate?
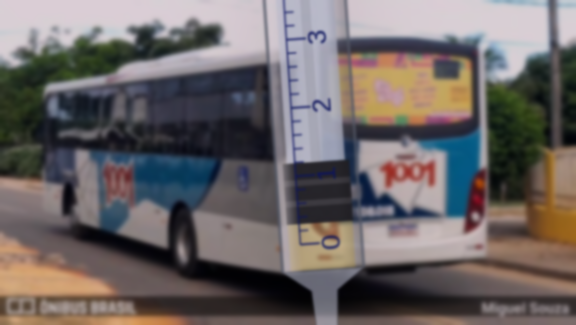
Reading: value=0.3 unit=mL
